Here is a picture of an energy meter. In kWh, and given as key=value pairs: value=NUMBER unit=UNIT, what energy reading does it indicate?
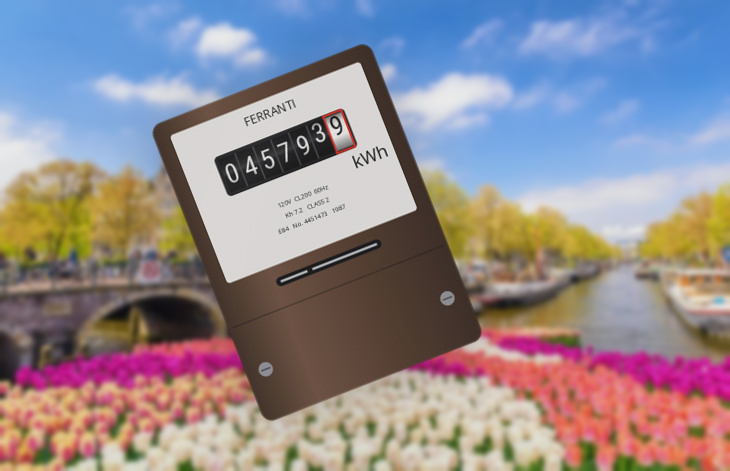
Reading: value=45793.9 unit=kWh
